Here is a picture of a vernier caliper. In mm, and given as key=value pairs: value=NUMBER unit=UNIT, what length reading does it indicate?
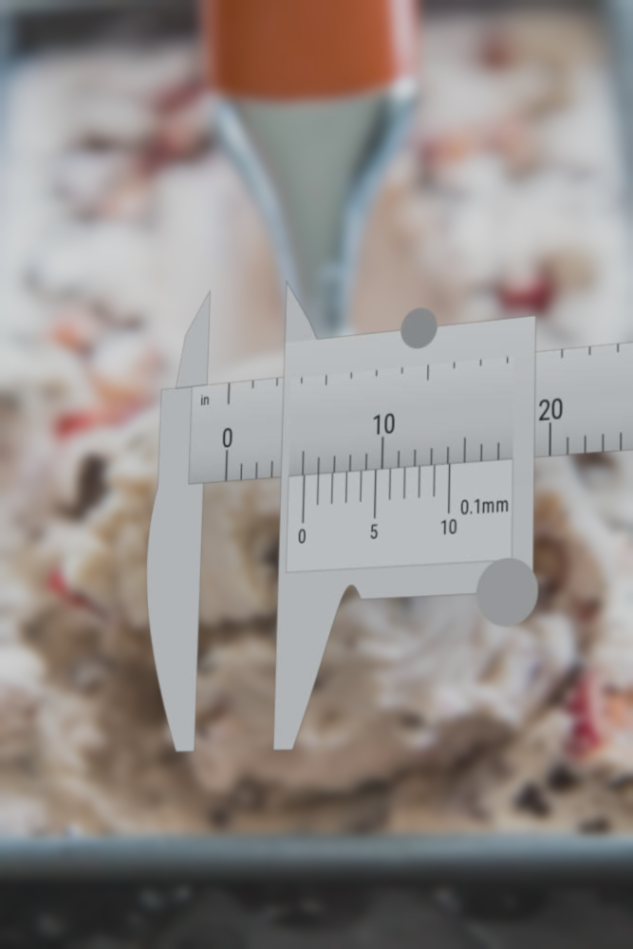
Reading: value=5.1 unit=mm
